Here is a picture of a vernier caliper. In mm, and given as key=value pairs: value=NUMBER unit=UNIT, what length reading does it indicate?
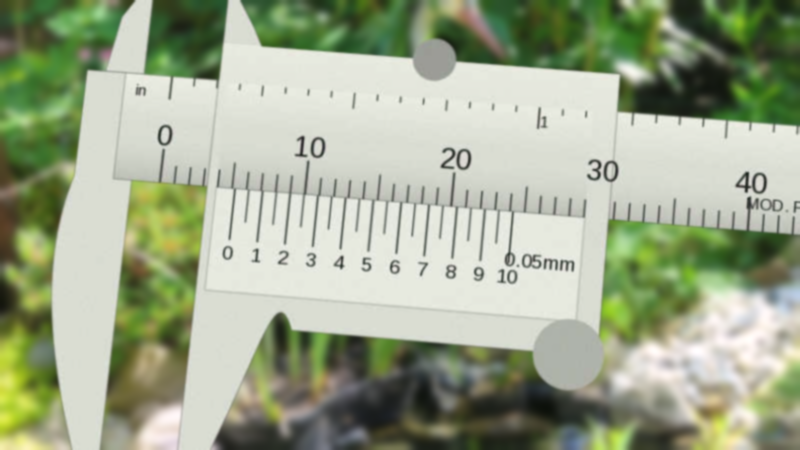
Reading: value=5.2 unit=mm
